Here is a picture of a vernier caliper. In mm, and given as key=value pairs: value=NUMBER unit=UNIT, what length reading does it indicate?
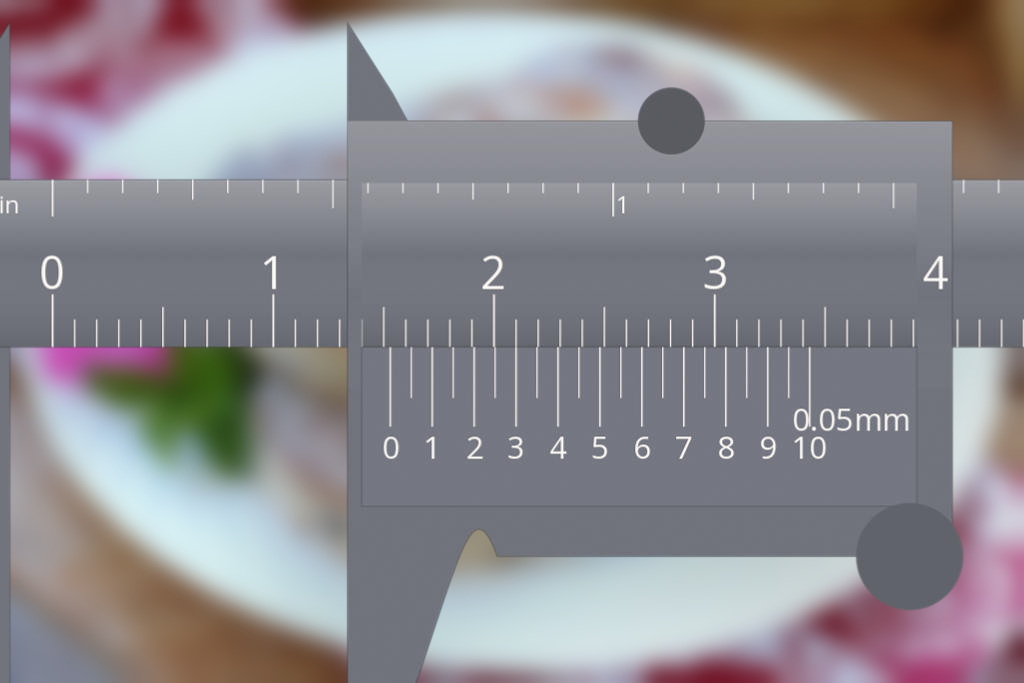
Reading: value=15.3 unit=mm
